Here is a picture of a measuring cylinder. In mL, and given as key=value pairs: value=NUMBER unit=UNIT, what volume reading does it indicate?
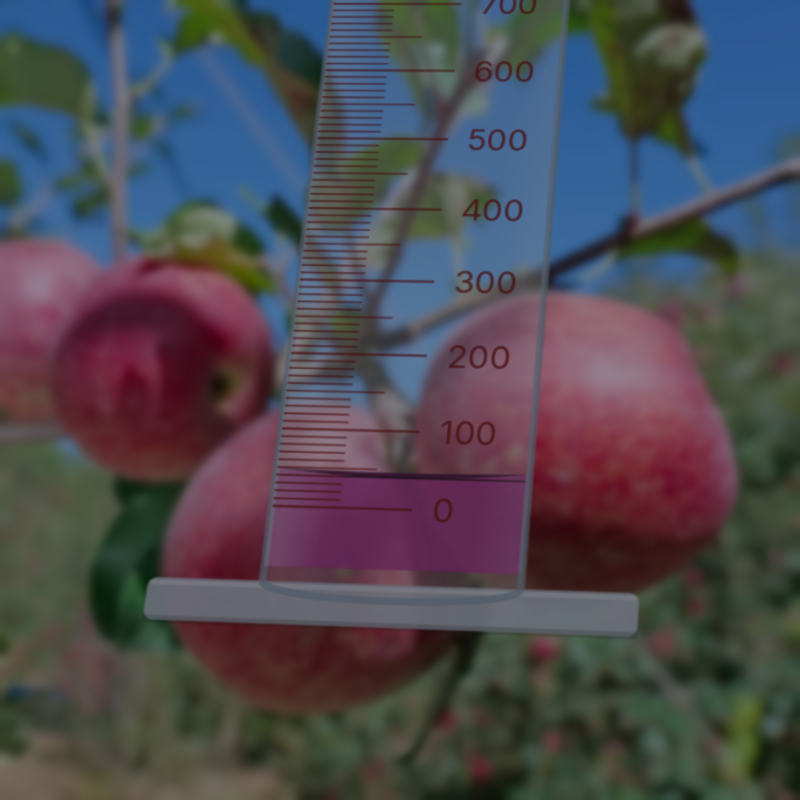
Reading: value=40 unit=mL
